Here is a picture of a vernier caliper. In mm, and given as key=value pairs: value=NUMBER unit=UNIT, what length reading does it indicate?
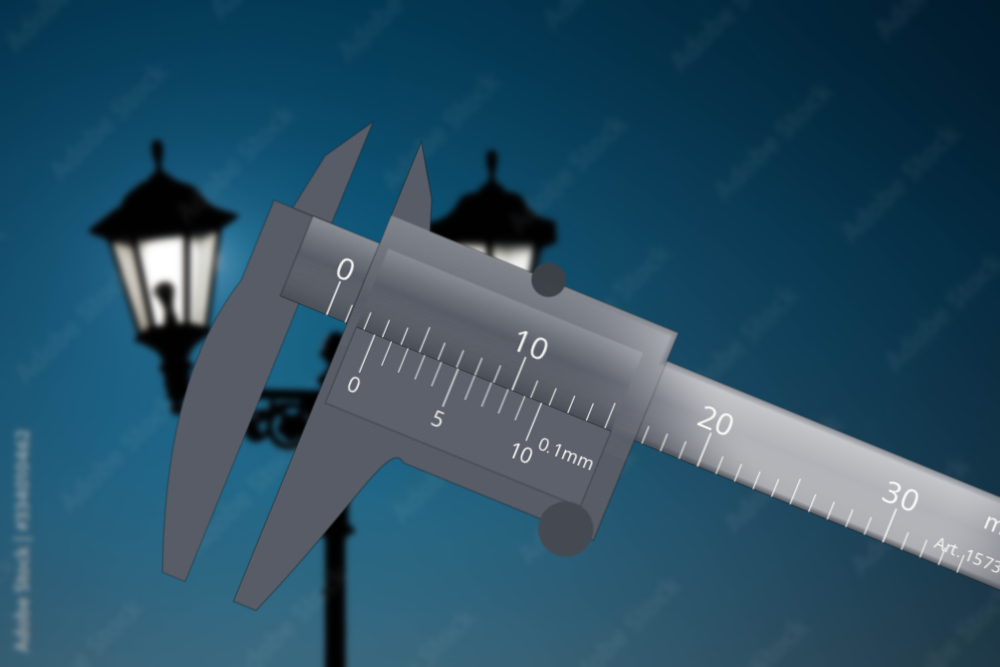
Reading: value=2.6 unit=mm
